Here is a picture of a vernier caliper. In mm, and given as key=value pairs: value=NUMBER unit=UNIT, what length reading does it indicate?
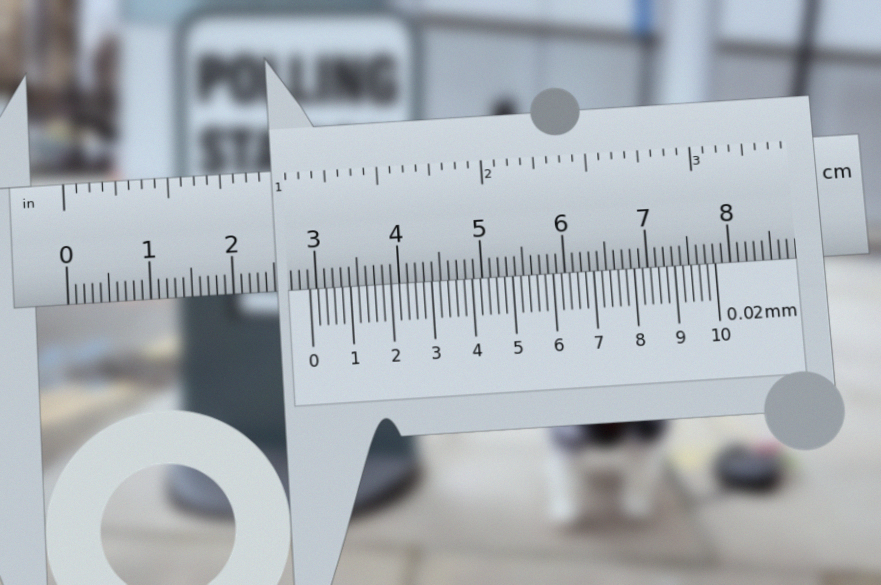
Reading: value=29.2 unit=mm
